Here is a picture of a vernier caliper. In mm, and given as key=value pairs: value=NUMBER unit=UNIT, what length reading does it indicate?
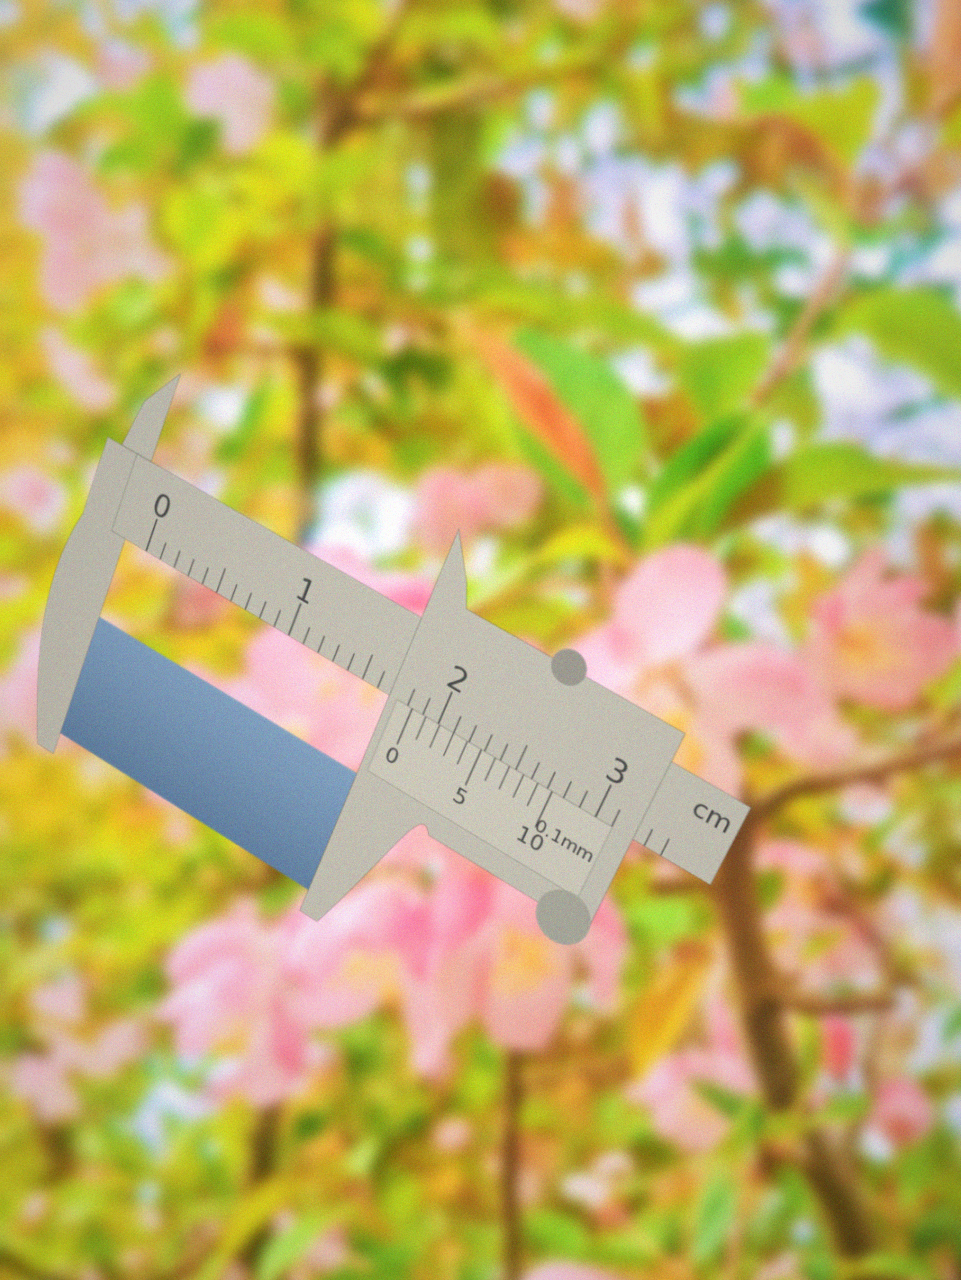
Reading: value=18.3 unit=mm
